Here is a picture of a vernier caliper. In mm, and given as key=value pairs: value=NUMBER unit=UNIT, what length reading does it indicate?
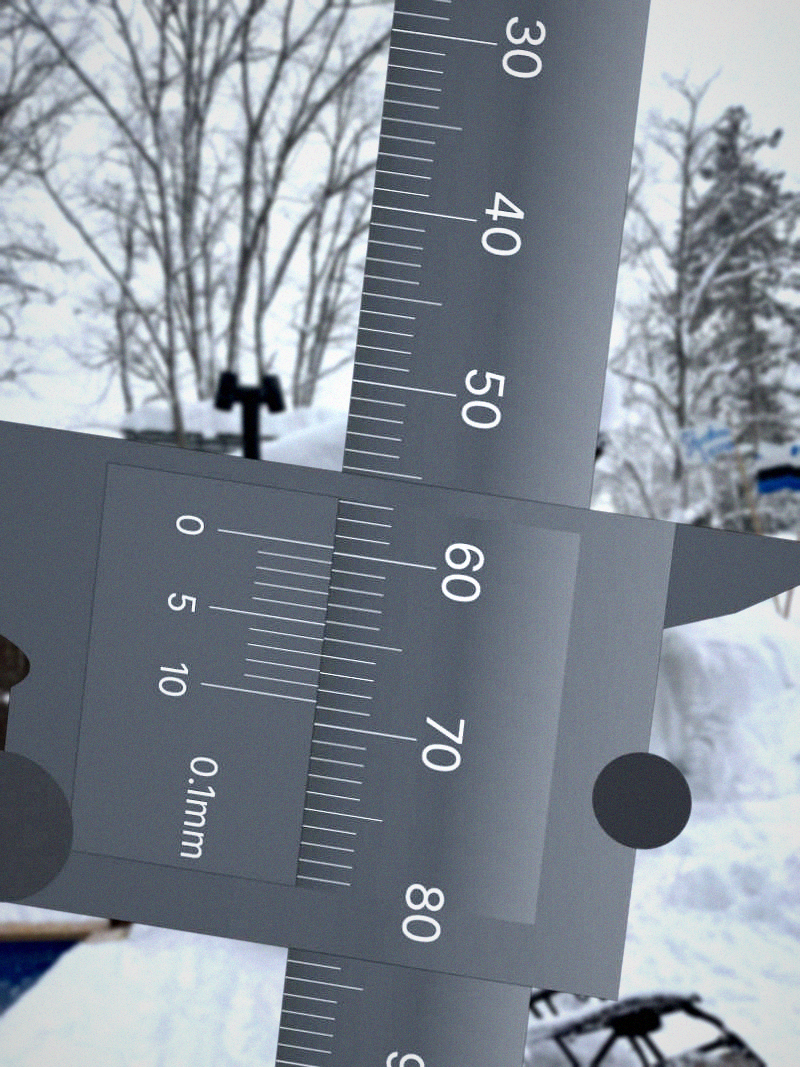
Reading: value=59.7 unit=mm
